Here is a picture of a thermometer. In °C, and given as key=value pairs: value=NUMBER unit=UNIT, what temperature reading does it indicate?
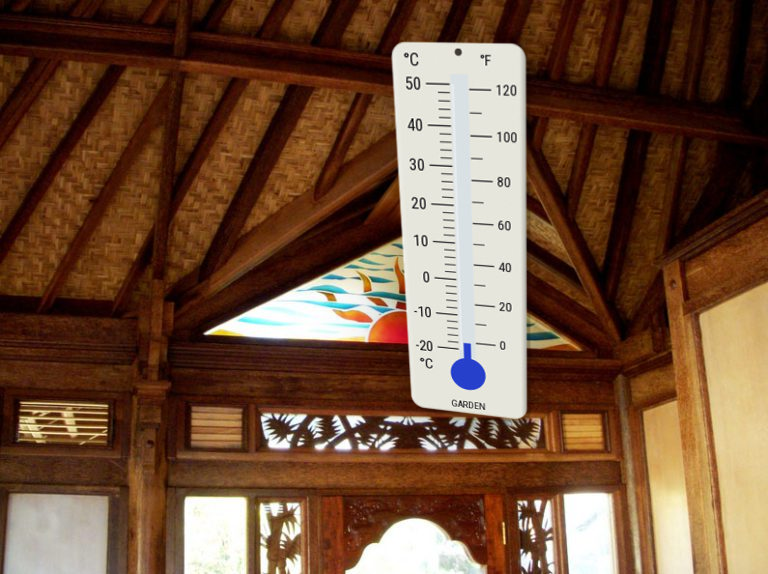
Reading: value=-18 unit=°C
